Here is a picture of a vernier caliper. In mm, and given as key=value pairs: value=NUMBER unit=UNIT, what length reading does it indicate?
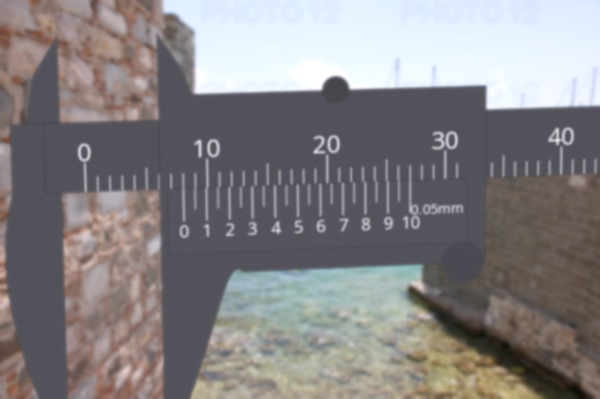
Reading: value=8.0 unit=mm
